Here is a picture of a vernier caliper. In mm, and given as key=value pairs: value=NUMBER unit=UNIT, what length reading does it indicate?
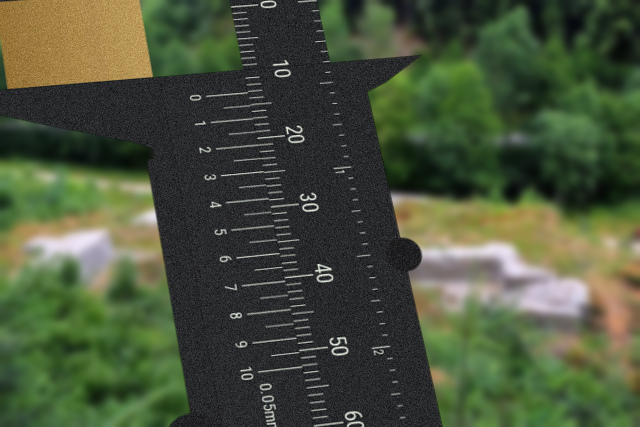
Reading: value=13.2 unit=mm
